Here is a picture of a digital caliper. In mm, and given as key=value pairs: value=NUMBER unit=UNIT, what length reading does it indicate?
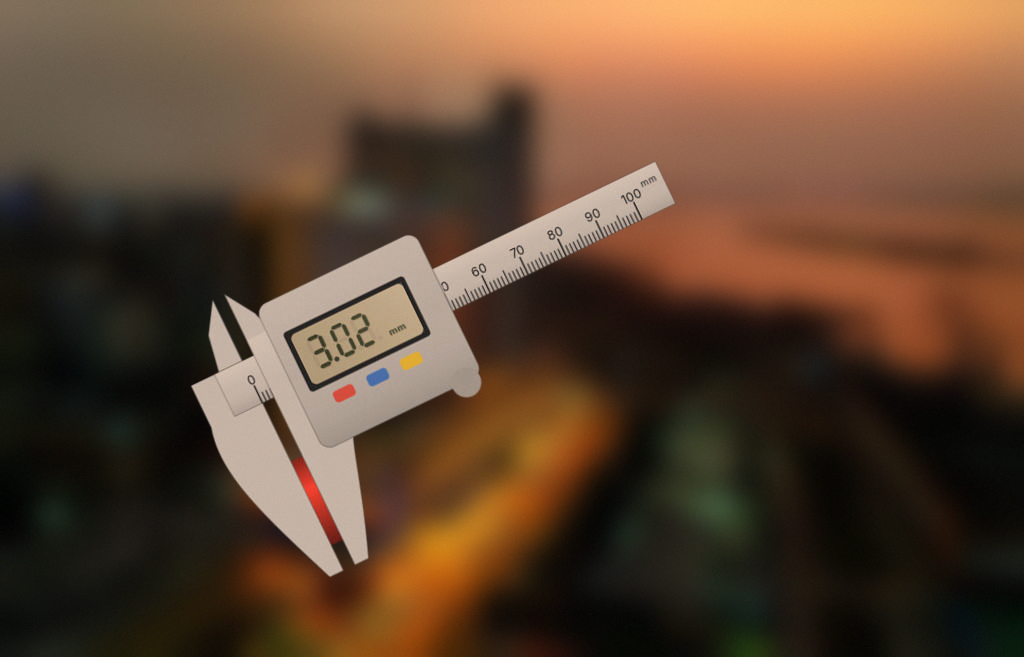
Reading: value=3.02 unit=mm
